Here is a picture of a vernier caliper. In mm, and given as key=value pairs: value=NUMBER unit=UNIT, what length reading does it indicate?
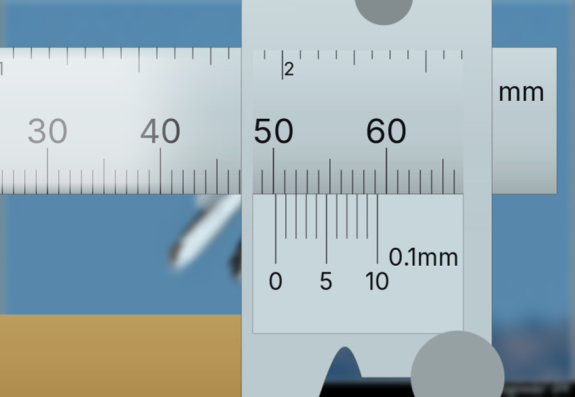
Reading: value=50.2 unit=mm
